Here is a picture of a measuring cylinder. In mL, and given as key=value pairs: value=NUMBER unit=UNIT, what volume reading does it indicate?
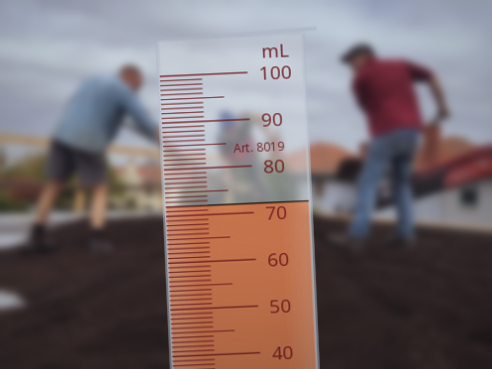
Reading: value=72 unit=mL
